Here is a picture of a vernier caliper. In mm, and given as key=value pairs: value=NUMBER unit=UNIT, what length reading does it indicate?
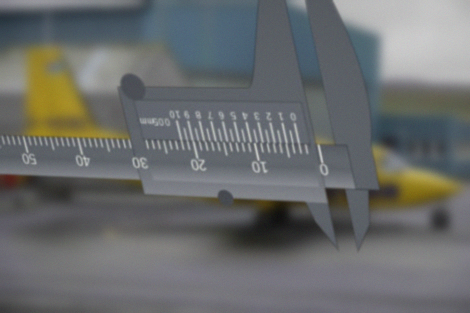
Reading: value=3.0 unit=mm
